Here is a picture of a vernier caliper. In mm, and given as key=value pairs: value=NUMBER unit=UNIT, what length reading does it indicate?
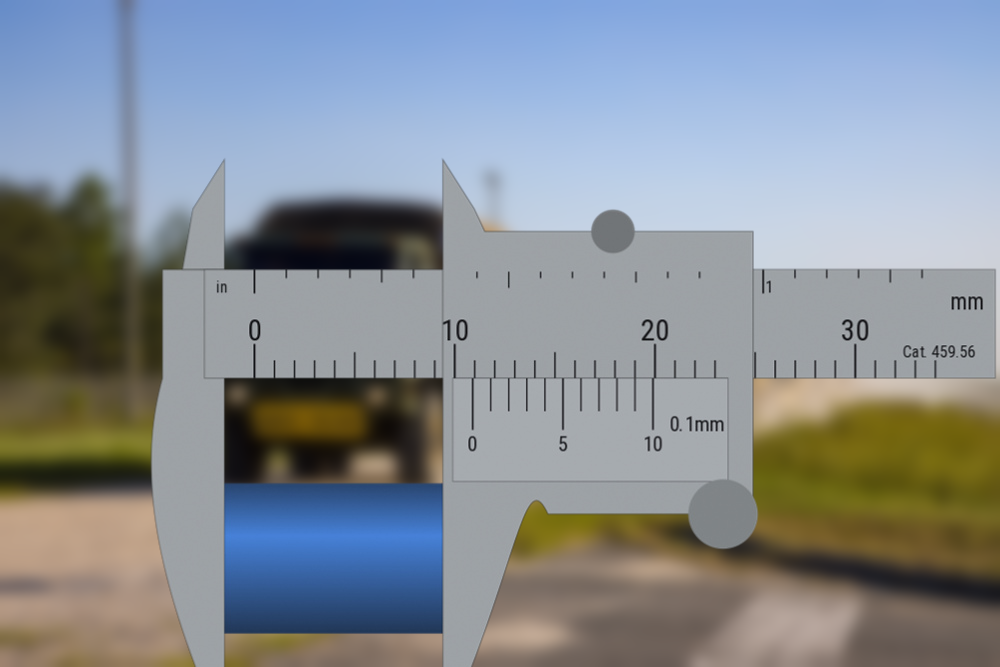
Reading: value=10.9 unit=mm
